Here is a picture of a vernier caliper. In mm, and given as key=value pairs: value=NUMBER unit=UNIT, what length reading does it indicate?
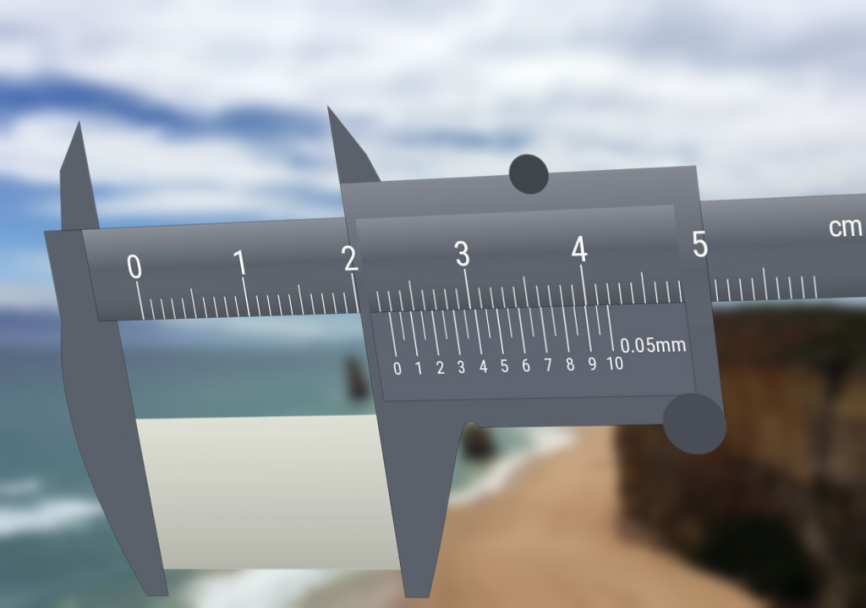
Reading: value=22.8 unit=mm
